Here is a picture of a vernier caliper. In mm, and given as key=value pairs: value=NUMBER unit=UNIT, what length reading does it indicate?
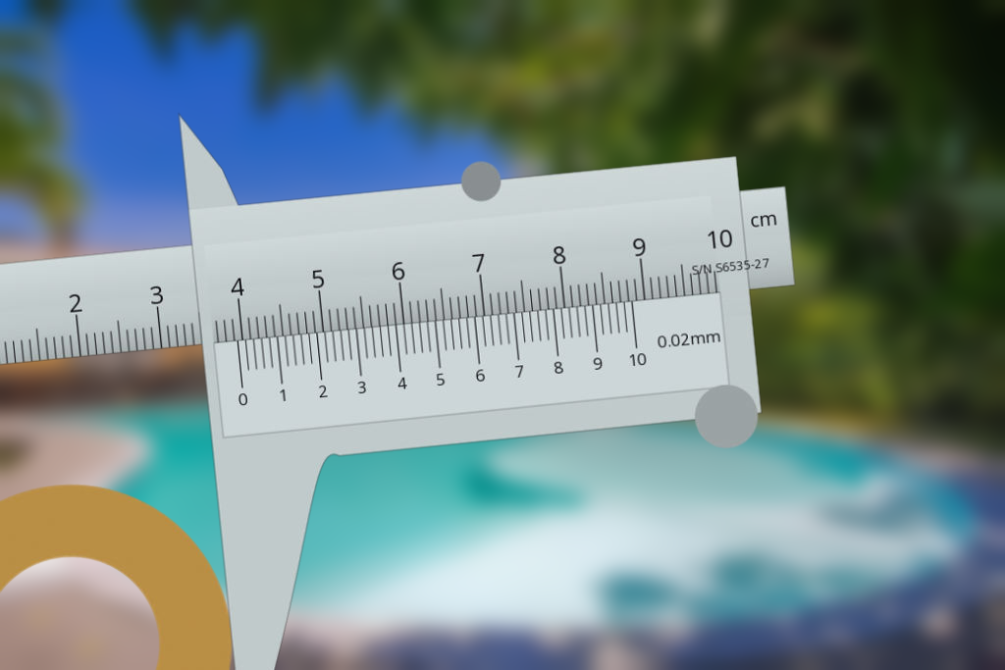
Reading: value=39.4 unit=mm
